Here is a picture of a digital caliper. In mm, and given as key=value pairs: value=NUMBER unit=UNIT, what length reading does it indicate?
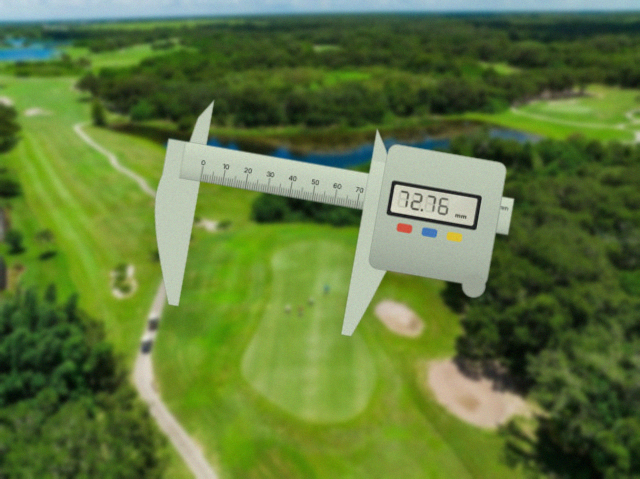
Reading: value=72.76 unit=mm
